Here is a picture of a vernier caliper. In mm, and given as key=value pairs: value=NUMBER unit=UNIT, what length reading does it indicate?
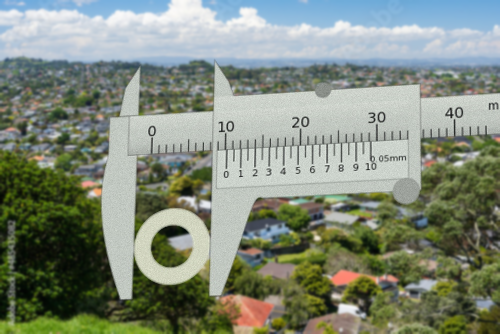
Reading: value=10.2 unit=mm
